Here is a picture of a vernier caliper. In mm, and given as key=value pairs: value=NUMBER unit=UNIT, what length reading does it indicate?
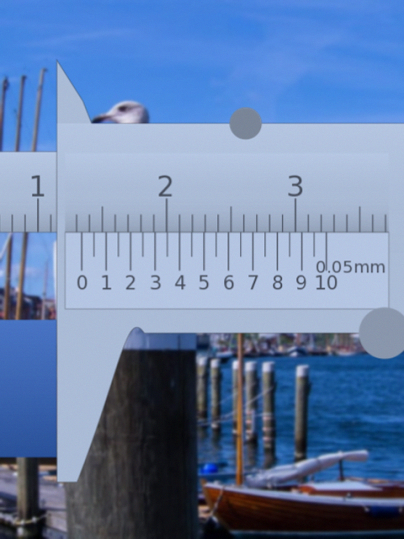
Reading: value=13.4 unit=mm
